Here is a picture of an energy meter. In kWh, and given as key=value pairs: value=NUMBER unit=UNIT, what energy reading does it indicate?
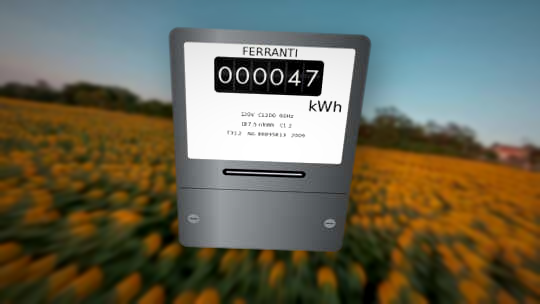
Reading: value=47 unit=kWh
